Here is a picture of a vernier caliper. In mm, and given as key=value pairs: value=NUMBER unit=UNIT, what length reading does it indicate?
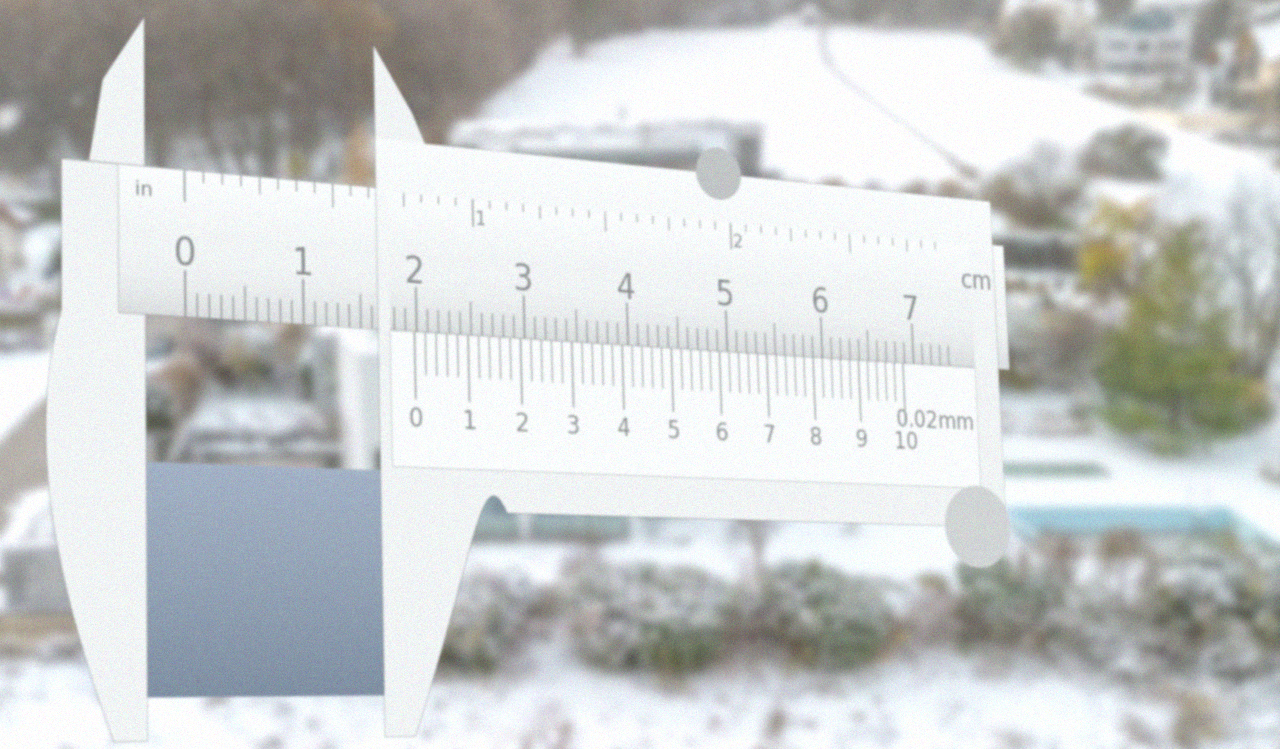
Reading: value=19.8 unit=mm
